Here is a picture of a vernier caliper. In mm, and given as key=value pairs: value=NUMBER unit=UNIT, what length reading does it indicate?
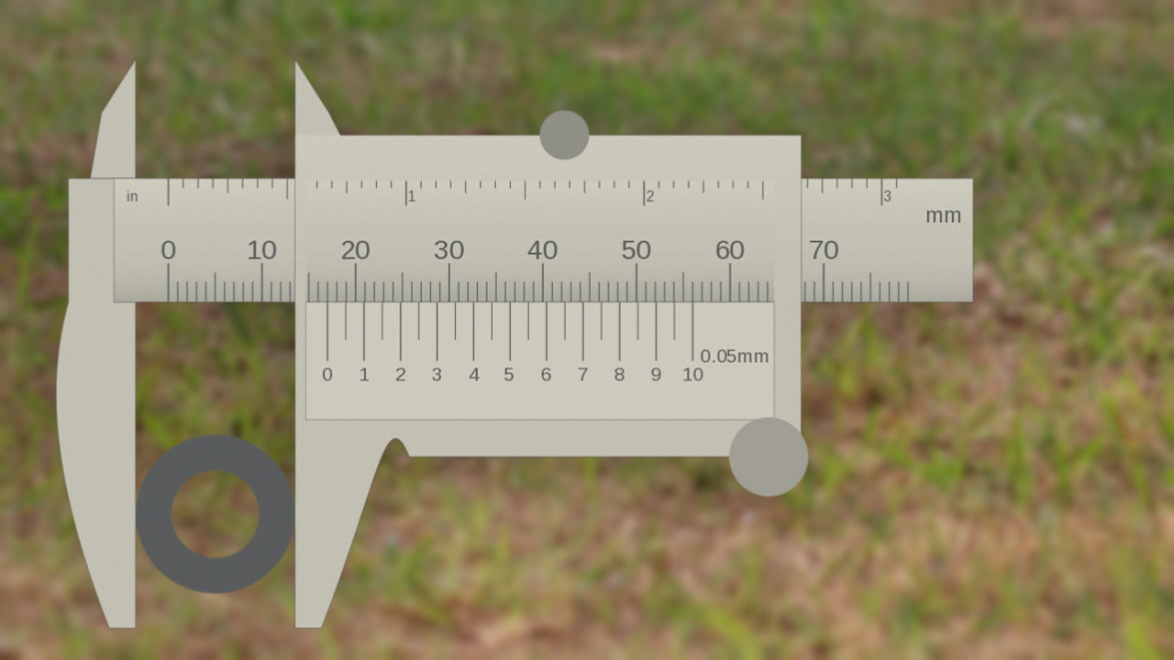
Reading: value=17.0 unit=mm
